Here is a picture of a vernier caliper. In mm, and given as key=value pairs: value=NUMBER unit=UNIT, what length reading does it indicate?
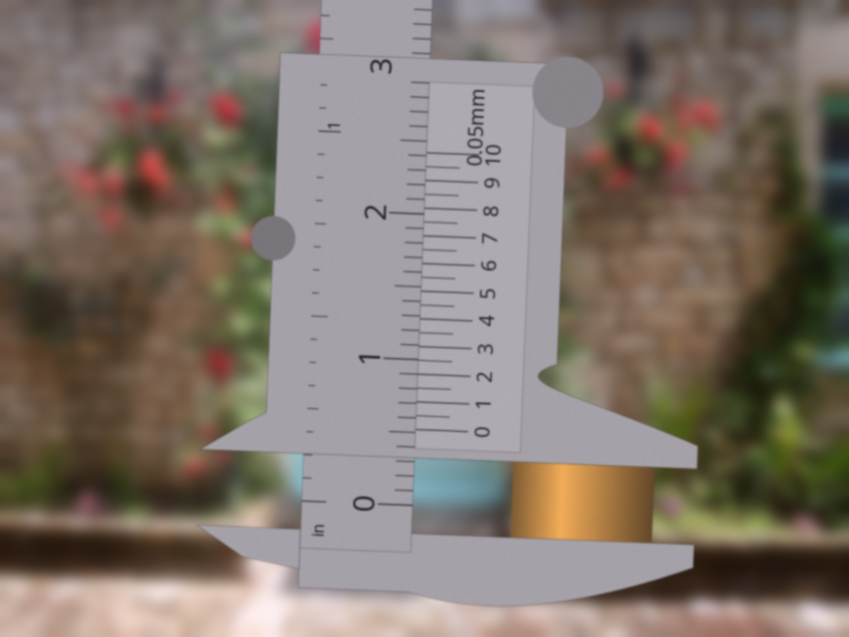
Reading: value=5.2 unit=mm
